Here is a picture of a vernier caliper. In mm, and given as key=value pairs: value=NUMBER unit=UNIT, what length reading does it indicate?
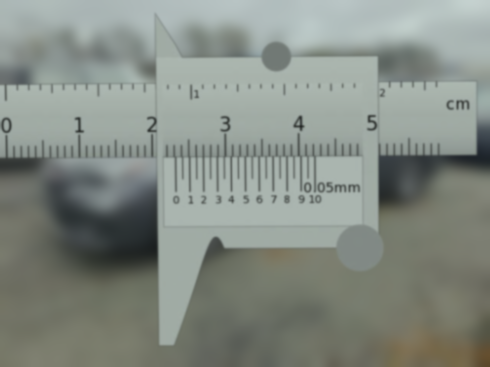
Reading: value=23.2 unit=mm
